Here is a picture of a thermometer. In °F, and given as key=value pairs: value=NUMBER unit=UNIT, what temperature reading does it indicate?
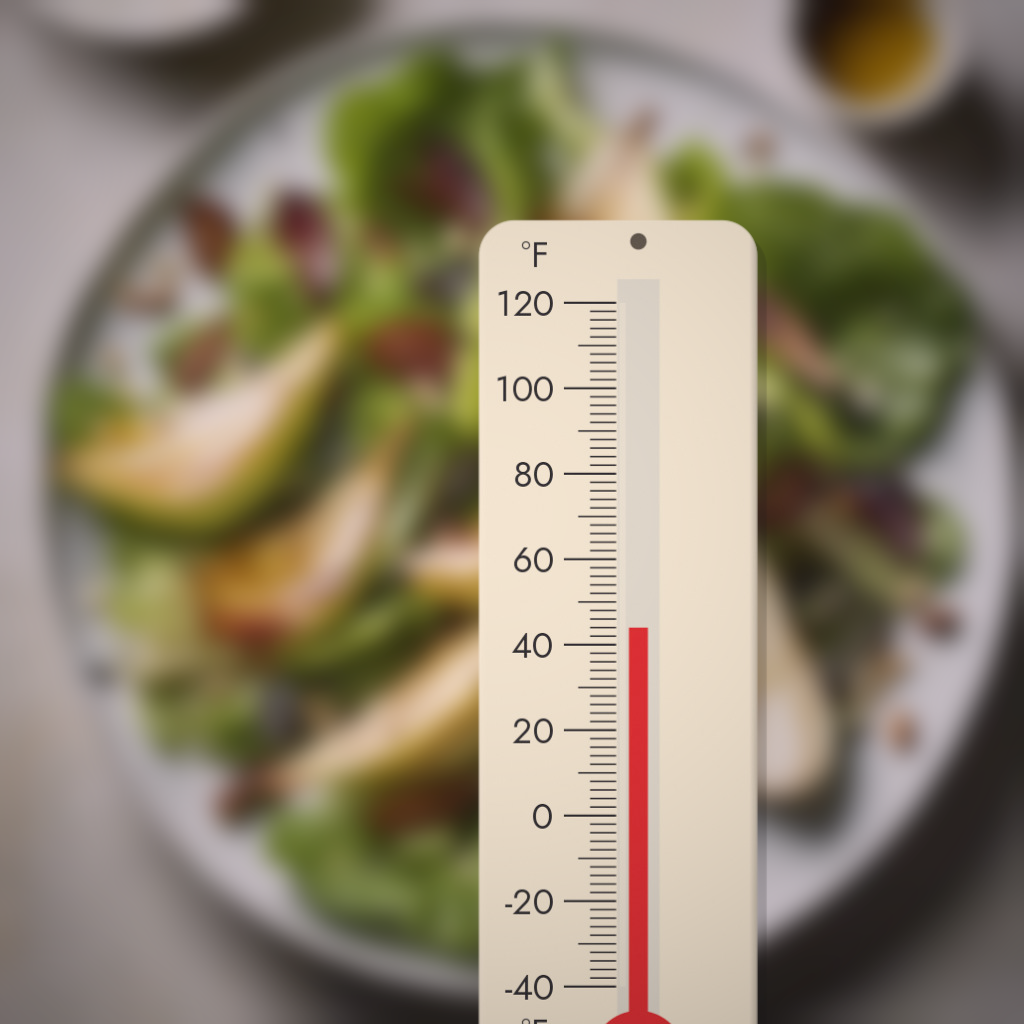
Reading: value=44 unit=°F
